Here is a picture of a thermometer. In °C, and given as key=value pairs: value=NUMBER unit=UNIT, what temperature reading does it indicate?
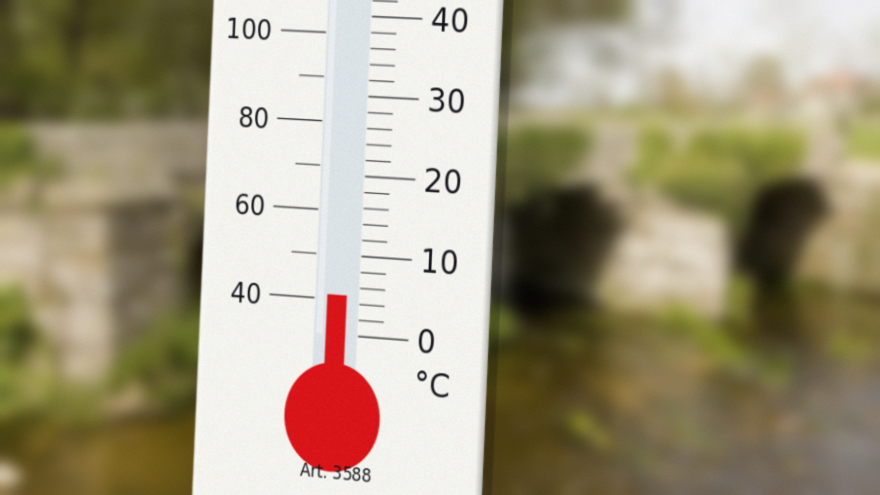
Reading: value=5 unit=°C
